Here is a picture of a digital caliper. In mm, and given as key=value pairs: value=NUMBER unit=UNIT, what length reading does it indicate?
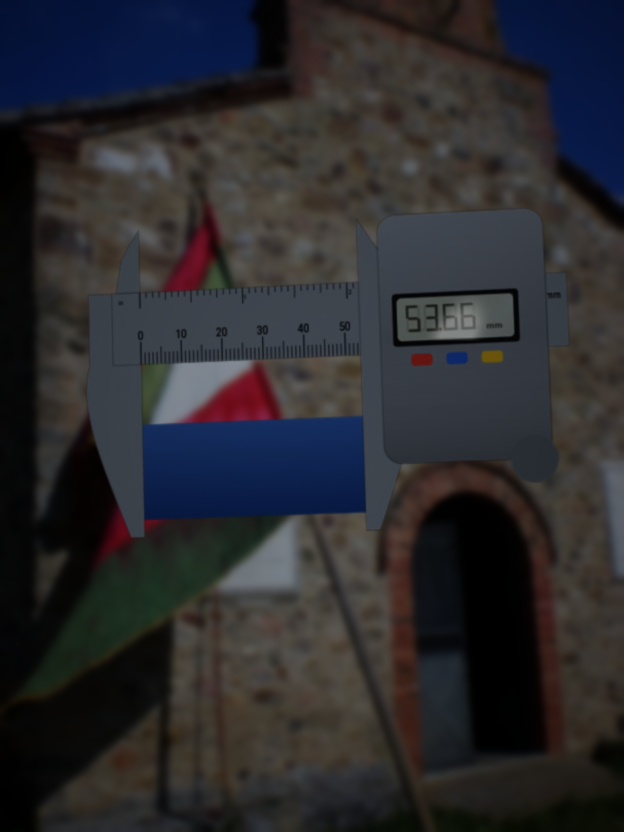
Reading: value=53.66 unit=mm
